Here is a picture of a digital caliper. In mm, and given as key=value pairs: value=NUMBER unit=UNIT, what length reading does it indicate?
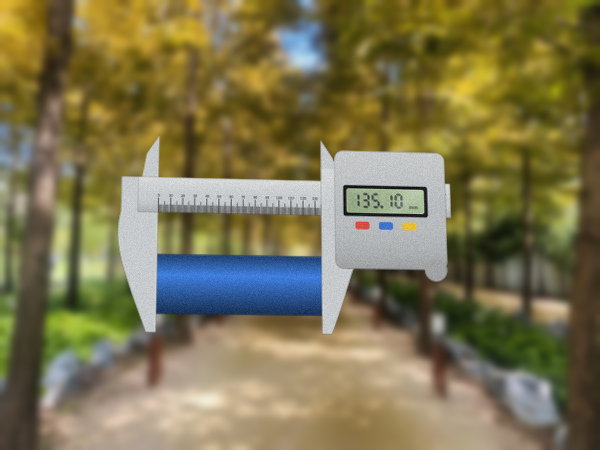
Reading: value=135.10 unit=mm
